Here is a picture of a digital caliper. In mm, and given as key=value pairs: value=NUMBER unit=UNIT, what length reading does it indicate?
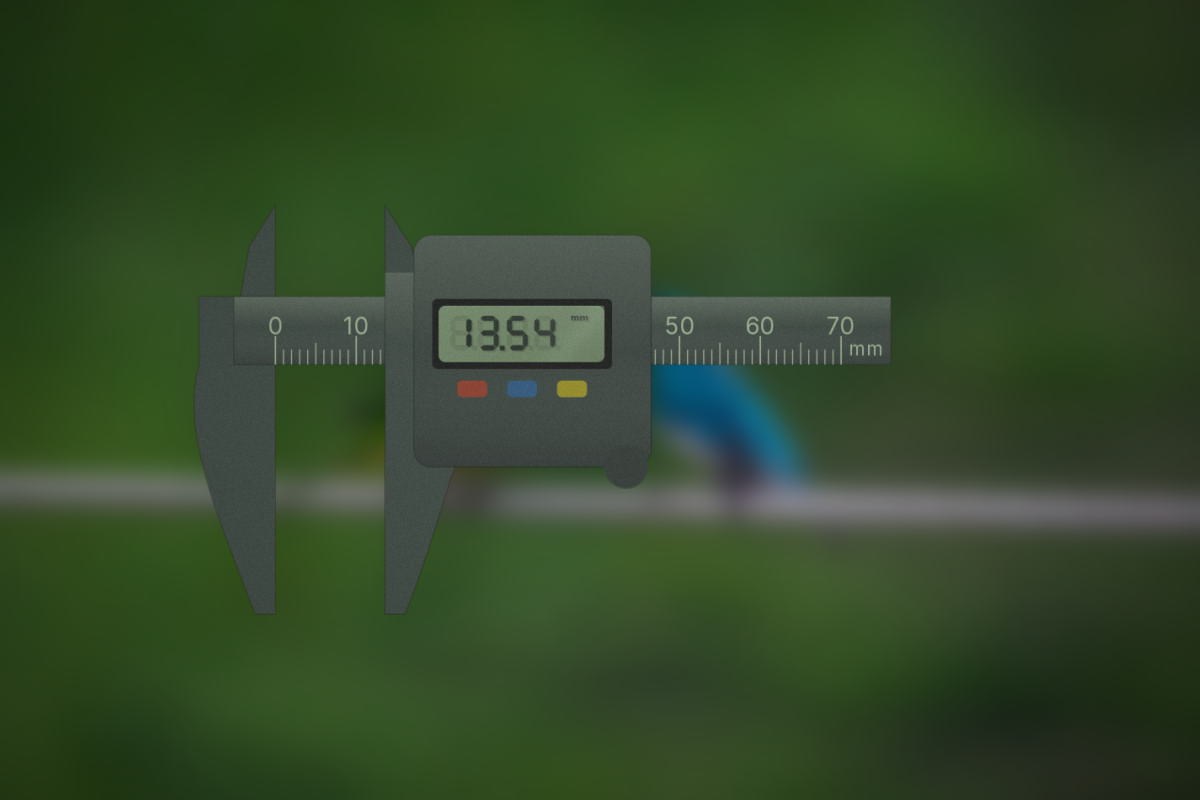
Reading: value=13.54 unit=mm
